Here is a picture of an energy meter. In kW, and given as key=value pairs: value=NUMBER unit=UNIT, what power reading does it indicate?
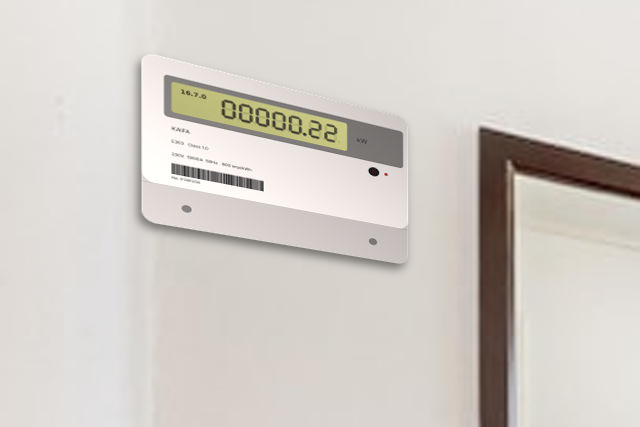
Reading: value=0.22 unit=kW
